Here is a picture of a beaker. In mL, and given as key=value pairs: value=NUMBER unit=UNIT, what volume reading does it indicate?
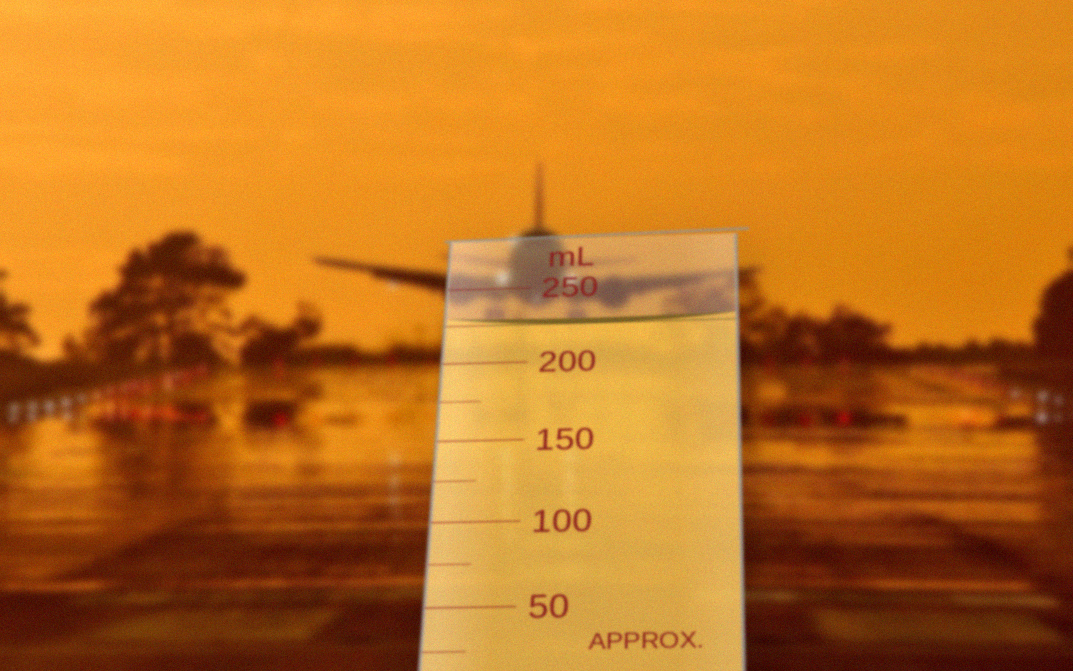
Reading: value=225 unit=mL
